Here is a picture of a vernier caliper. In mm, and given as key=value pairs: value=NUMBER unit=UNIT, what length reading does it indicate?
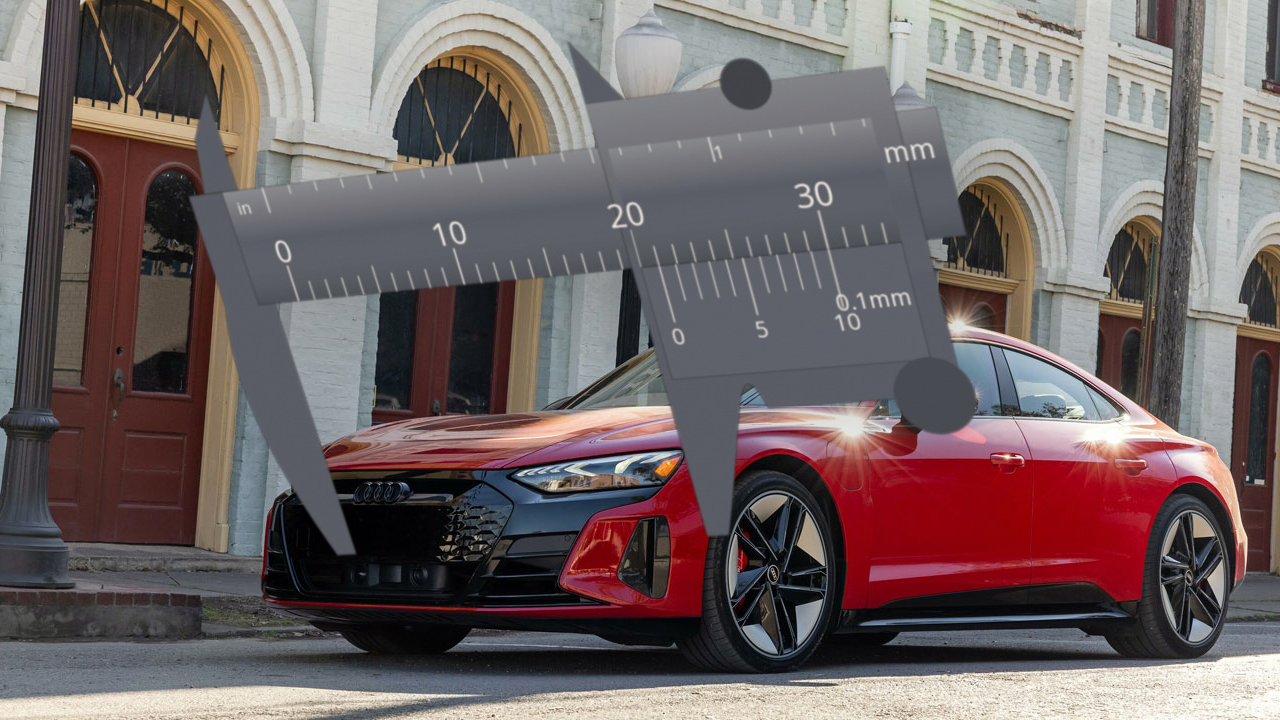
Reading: value=21.0 unit=mm
